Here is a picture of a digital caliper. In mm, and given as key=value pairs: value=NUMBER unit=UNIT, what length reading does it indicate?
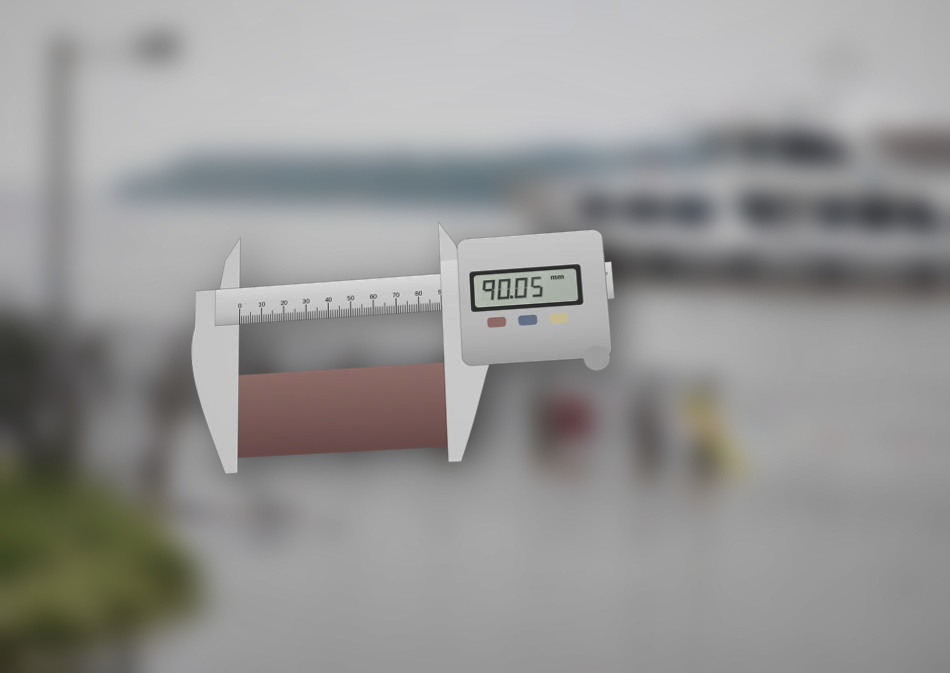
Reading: value=90.05 unit=mm
